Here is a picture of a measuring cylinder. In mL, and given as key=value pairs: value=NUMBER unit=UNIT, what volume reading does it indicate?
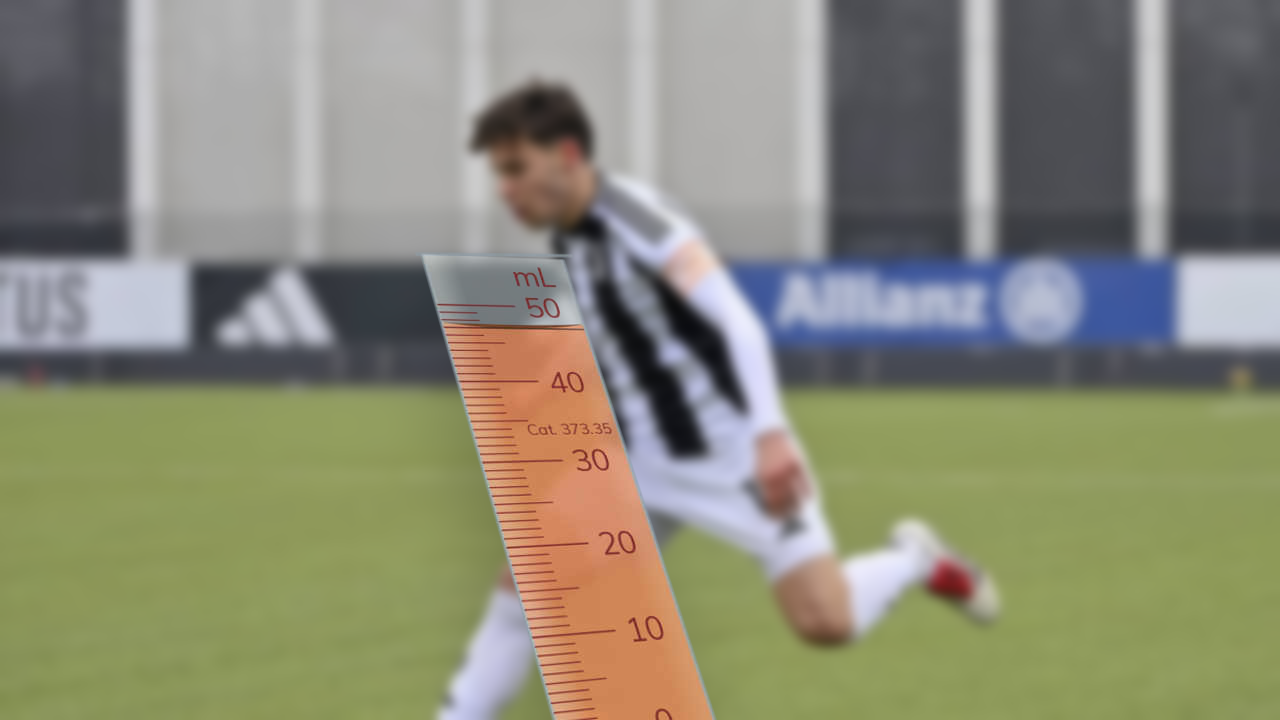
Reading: value=47 unit=mL
